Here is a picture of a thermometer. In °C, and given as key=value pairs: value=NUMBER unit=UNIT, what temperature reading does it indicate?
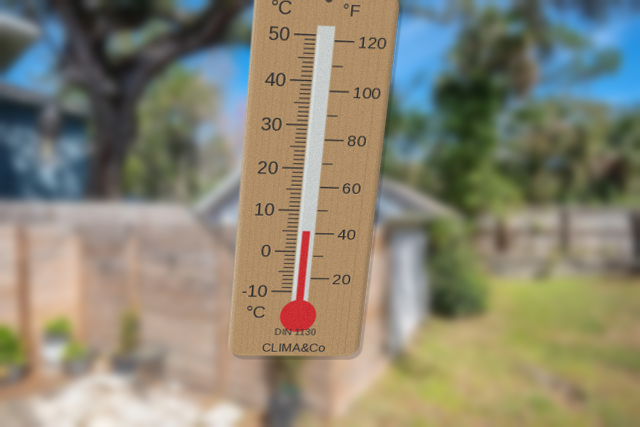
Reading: value=5 unit=°C
